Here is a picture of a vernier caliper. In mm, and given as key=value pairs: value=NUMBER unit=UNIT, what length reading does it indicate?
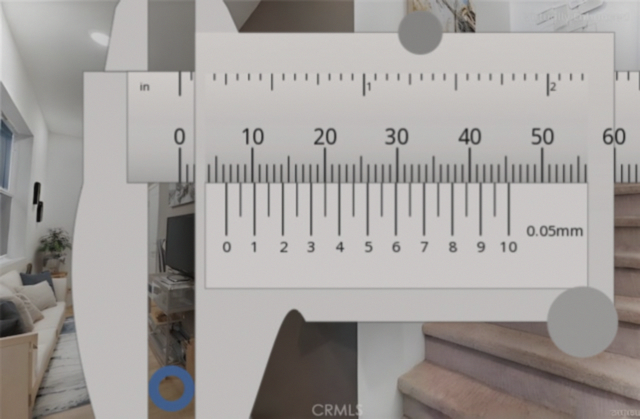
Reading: value=6.4 unit=mm
